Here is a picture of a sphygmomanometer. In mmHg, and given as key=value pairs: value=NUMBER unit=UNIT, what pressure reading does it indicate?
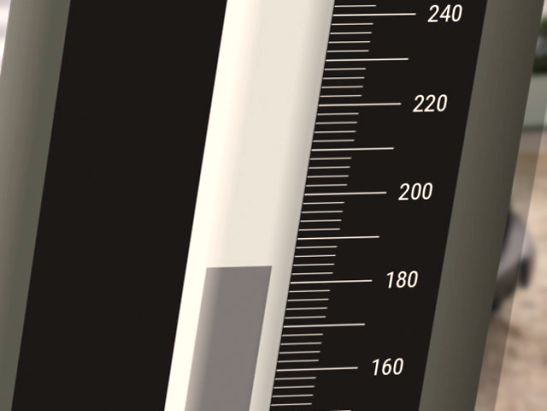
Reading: value=184 unit=mmHg
